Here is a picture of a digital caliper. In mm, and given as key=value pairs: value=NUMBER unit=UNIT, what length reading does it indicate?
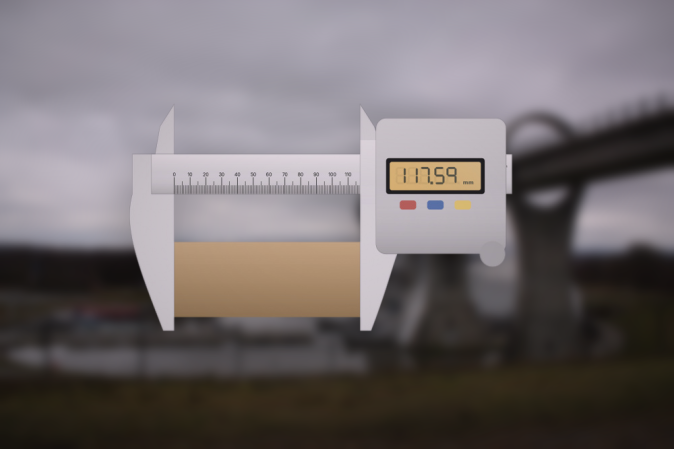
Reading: value=117.59 unit=mm
